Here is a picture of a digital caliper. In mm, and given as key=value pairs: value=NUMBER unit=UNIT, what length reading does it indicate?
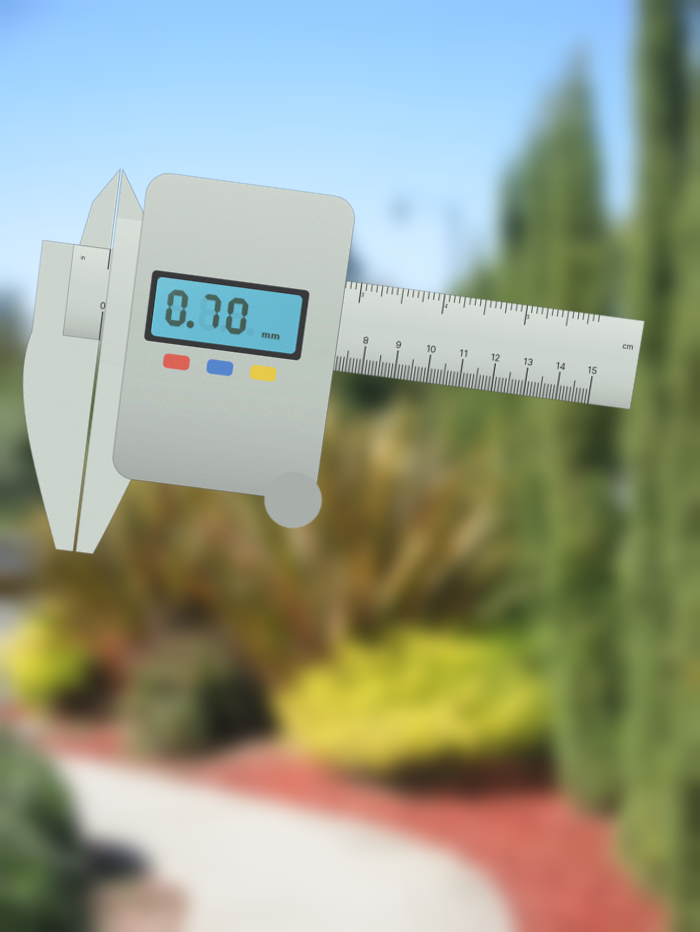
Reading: value=0.70 unit=mm
